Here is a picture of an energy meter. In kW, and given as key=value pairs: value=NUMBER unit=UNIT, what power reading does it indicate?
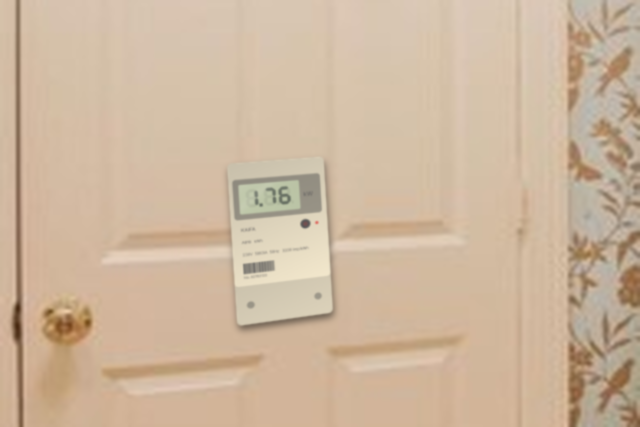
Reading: value=1.76 unit=kW
